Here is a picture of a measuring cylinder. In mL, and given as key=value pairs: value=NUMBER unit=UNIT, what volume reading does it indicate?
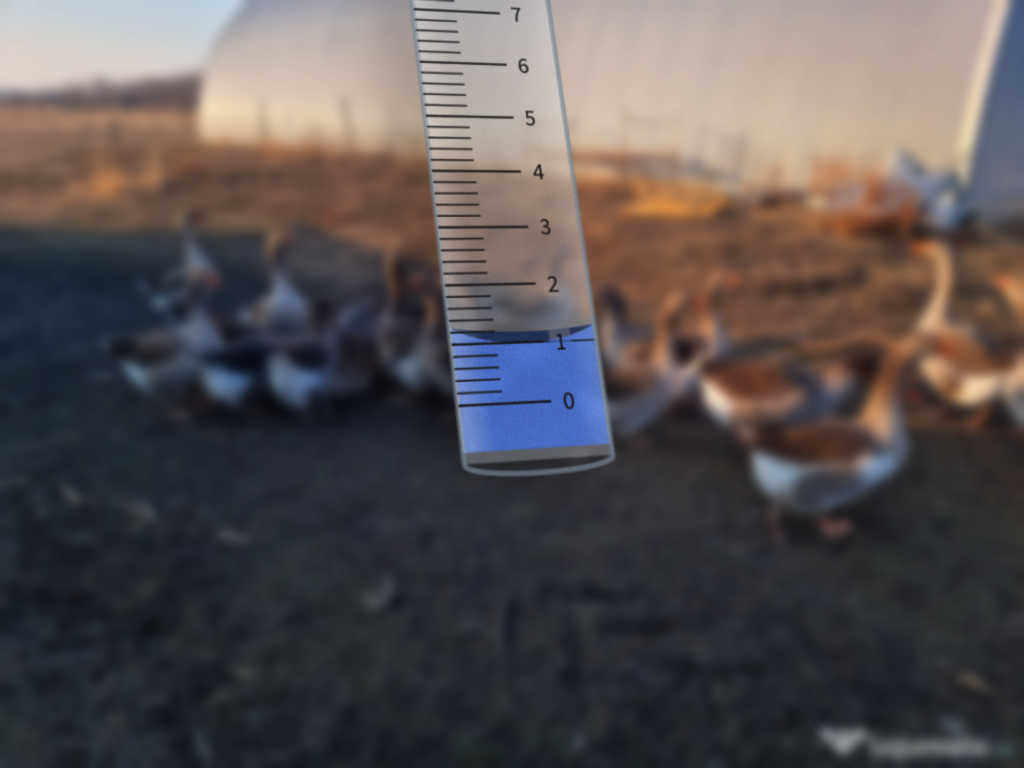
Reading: value=1 unit=mL
